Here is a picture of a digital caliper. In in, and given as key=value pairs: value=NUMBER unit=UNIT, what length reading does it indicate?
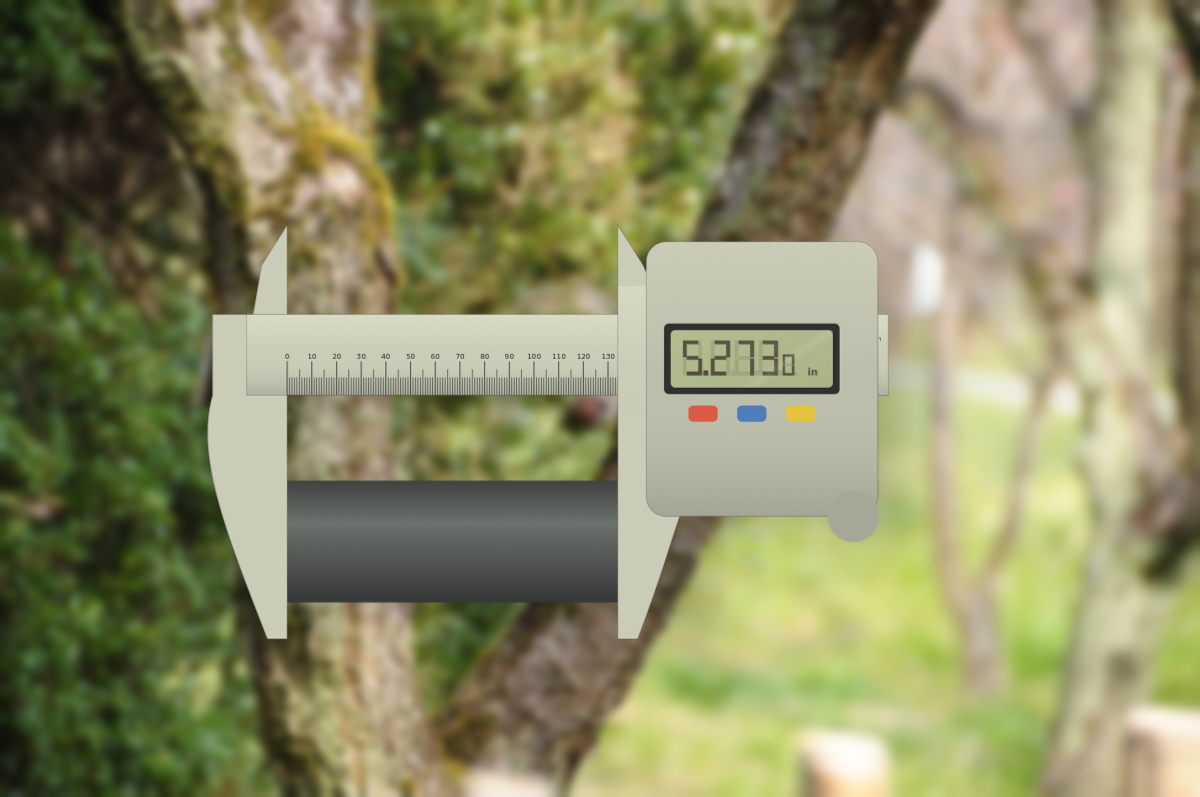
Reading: value=5.2730 unit=in
